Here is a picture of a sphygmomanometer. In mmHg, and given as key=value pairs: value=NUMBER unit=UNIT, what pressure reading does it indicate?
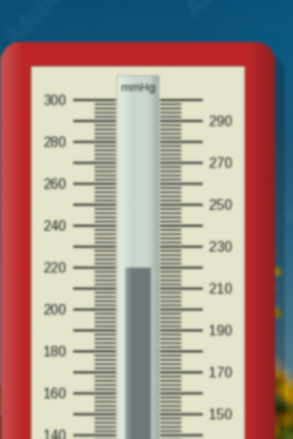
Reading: value=220 unit=mmHg
